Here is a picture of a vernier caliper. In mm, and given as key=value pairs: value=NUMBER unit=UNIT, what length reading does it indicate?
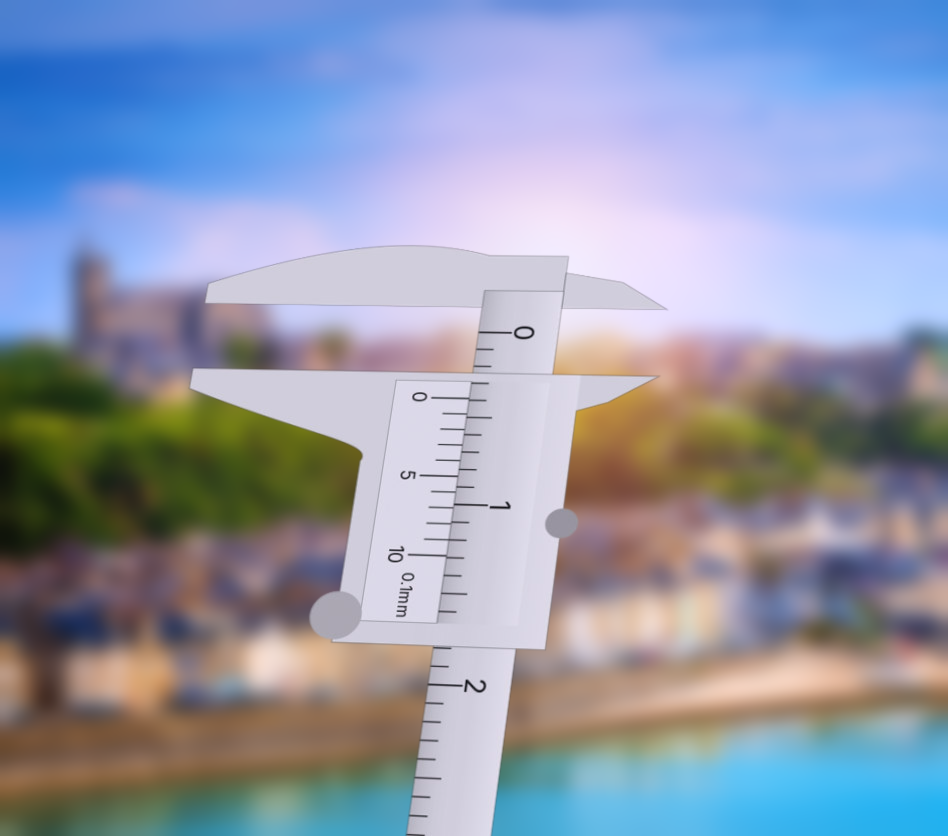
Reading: value=3.9 unit=mm
